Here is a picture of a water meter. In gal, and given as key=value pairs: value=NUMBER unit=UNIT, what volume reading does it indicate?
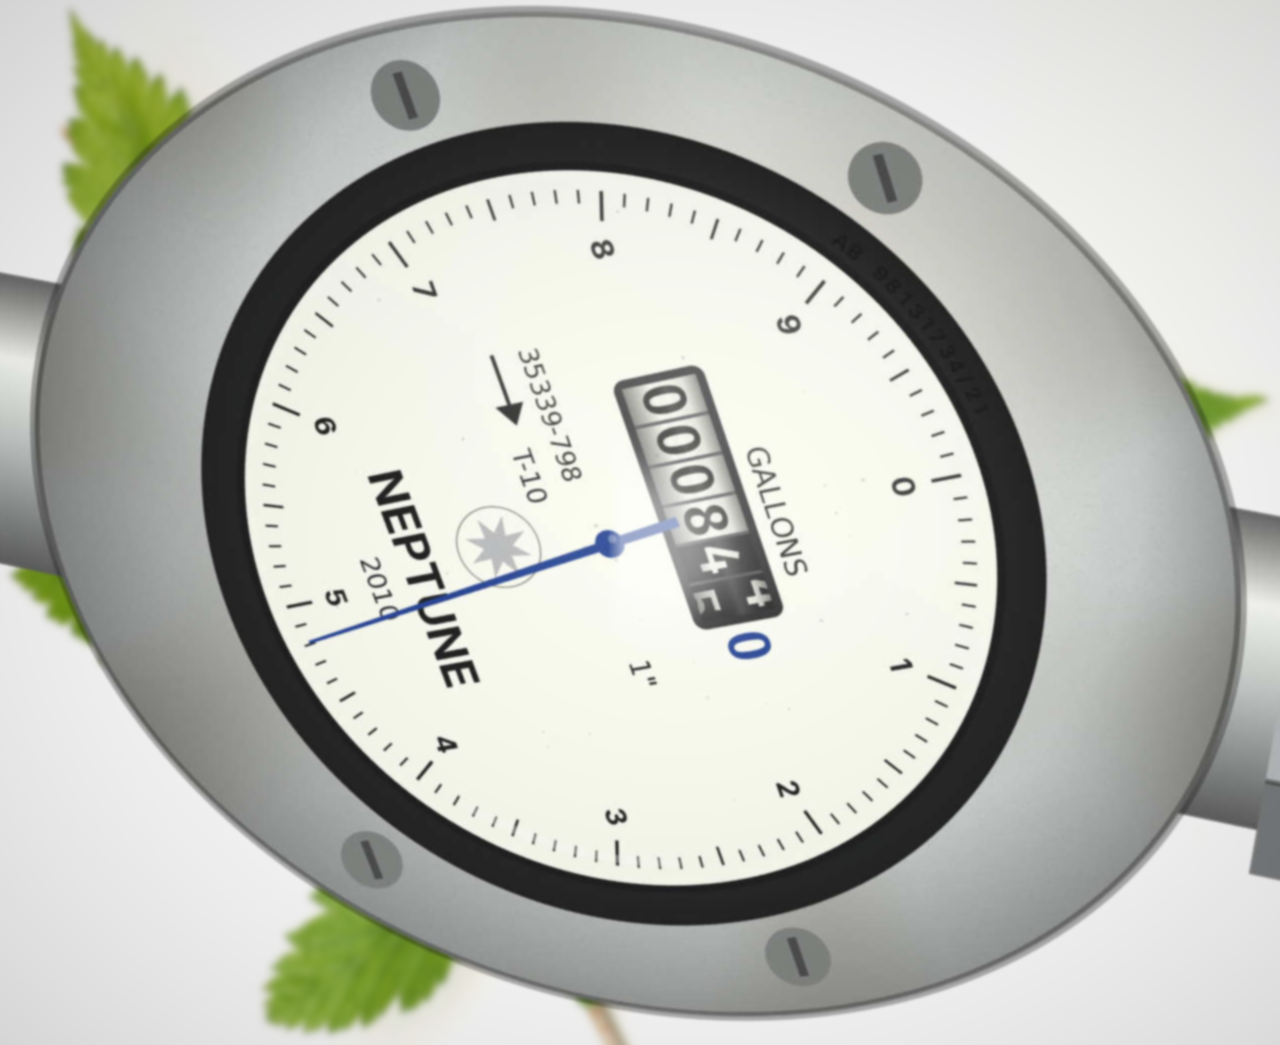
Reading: value=8444.8 unit=gal
